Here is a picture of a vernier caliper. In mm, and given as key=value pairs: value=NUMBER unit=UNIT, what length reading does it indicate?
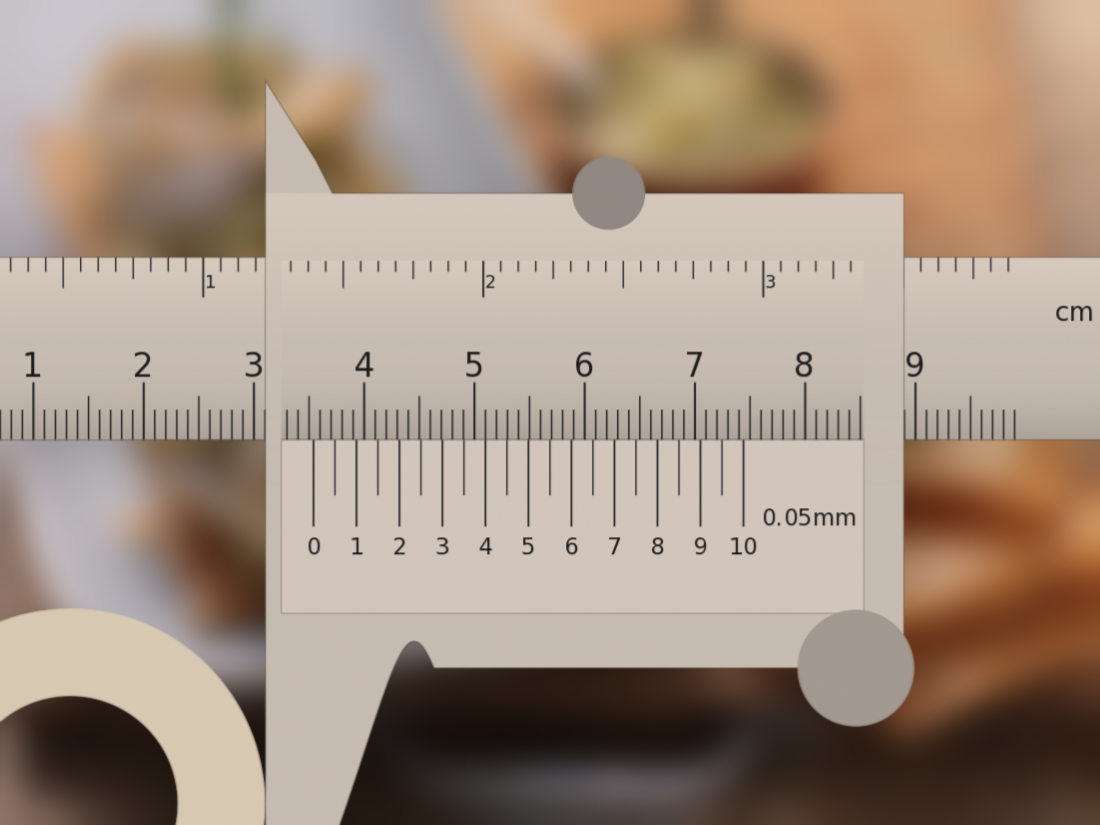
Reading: value=35.4 unit=mm
